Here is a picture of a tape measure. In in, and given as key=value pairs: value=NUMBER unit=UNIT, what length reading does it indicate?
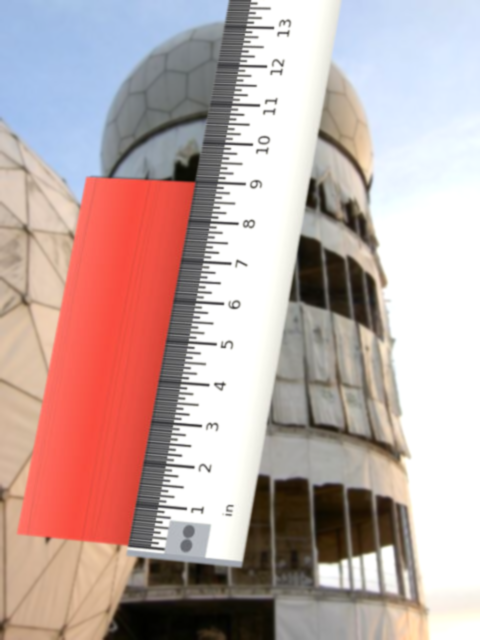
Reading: value=9 unit=in
